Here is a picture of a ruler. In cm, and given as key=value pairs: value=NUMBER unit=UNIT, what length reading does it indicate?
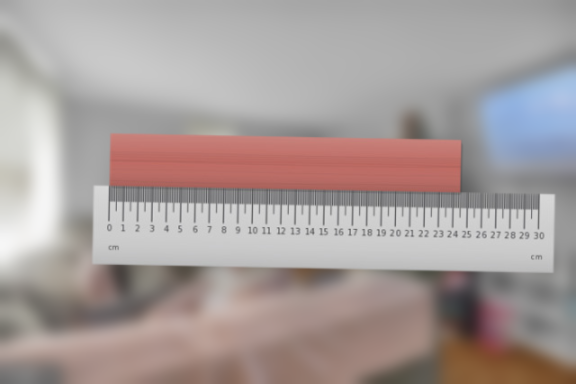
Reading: value=24.5 unit=cm
